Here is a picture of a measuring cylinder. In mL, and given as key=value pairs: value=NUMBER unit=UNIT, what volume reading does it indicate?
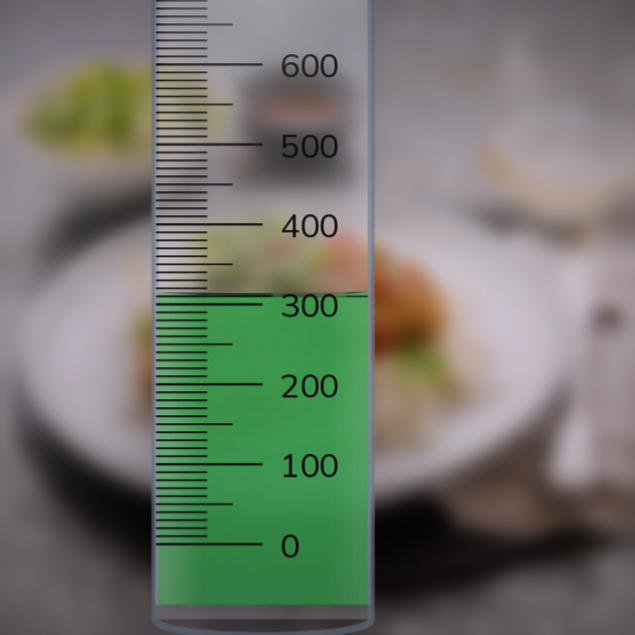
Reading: value=310 unit=mL
